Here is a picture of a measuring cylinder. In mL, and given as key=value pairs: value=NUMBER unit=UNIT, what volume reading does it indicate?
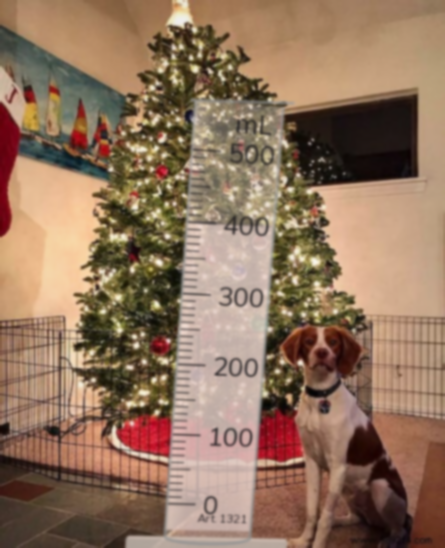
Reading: value=400 unit=mL
